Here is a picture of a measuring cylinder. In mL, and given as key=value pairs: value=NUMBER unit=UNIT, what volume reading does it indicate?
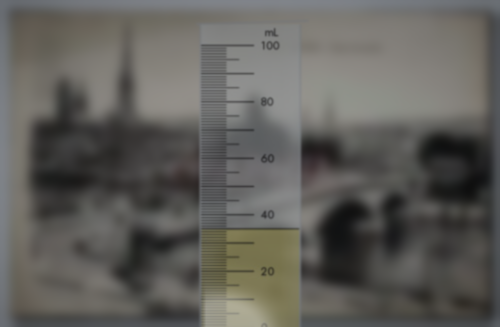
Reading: value=35 unit=mL
